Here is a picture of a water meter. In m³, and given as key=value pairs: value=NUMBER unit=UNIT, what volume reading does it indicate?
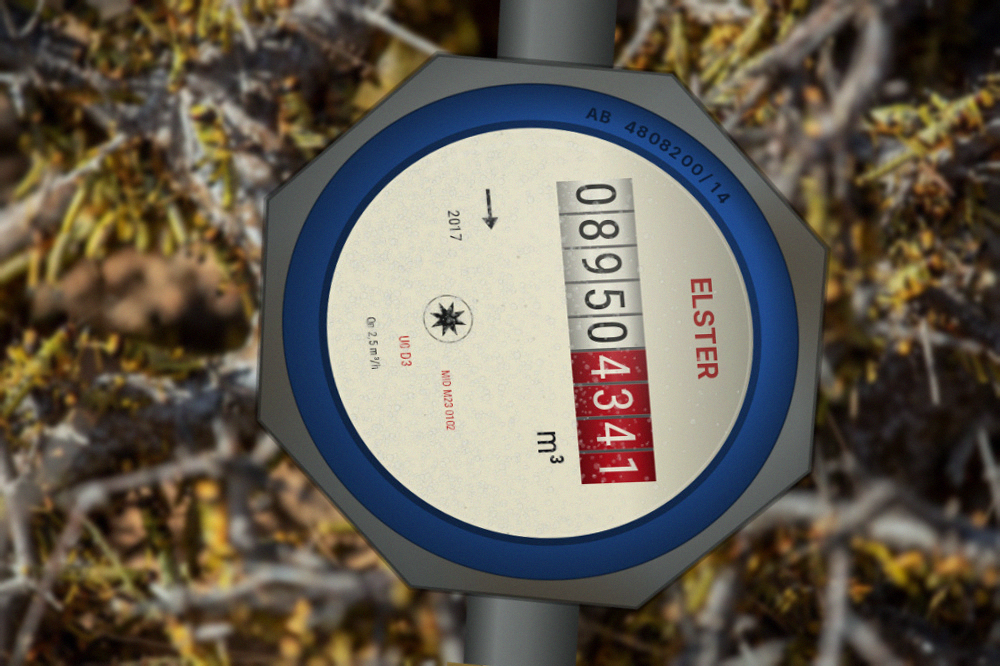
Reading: value=8950.4341 unit=m³
